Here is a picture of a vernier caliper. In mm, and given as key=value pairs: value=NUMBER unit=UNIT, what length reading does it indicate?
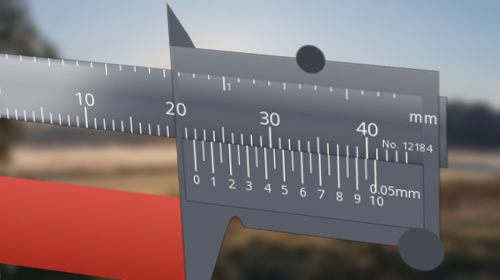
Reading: value=21.8 unit=mm
